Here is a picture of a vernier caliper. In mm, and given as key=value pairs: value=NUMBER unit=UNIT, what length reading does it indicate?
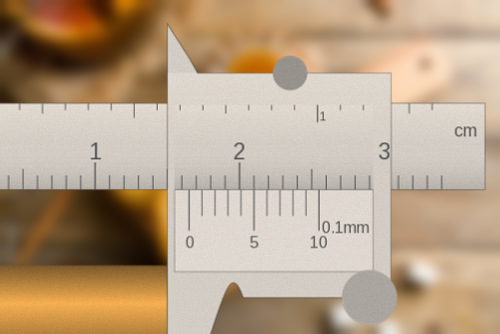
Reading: value=16.5 unit=mm
